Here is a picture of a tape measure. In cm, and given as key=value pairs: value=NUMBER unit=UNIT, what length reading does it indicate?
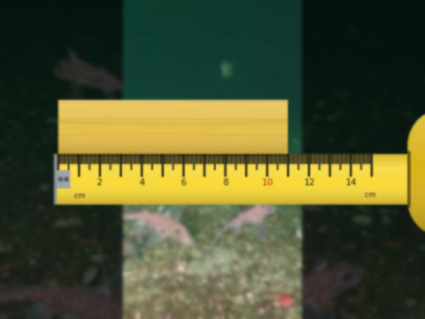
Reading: value=11 unit=cm
